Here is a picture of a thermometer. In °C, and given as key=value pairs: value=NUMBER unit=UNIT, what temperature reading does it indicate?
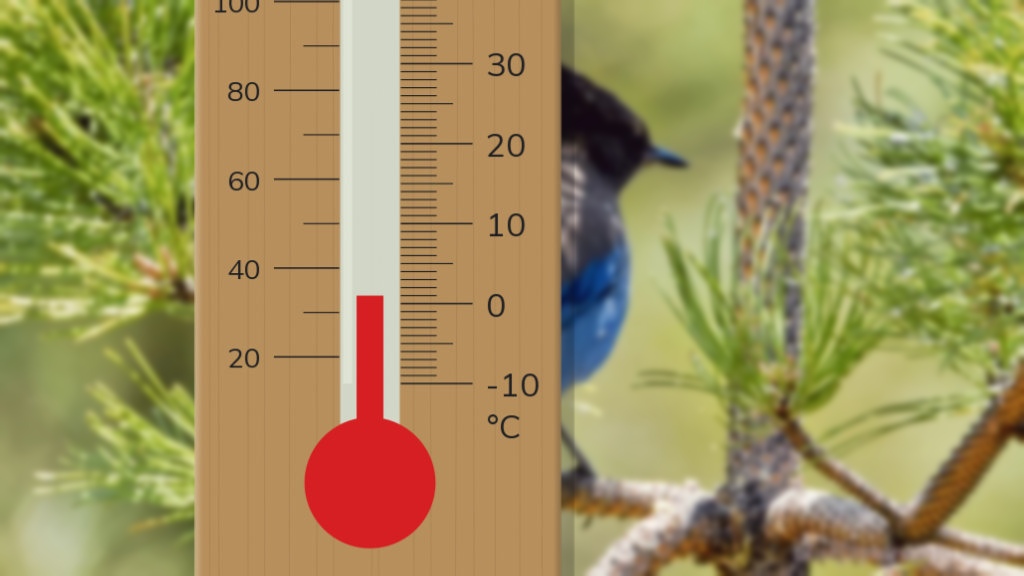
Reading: value=1 unit=°C
